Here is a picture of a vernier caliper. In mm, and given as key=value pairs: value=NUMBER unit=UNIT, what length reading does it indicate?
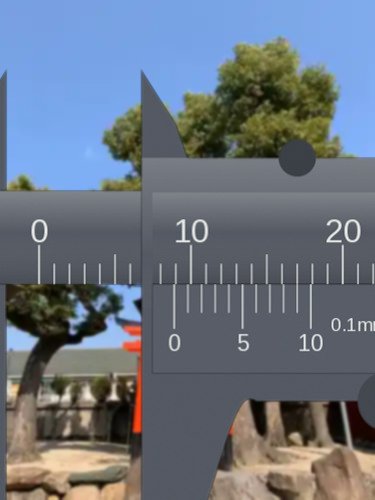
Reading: value=8.9 unit=mm
